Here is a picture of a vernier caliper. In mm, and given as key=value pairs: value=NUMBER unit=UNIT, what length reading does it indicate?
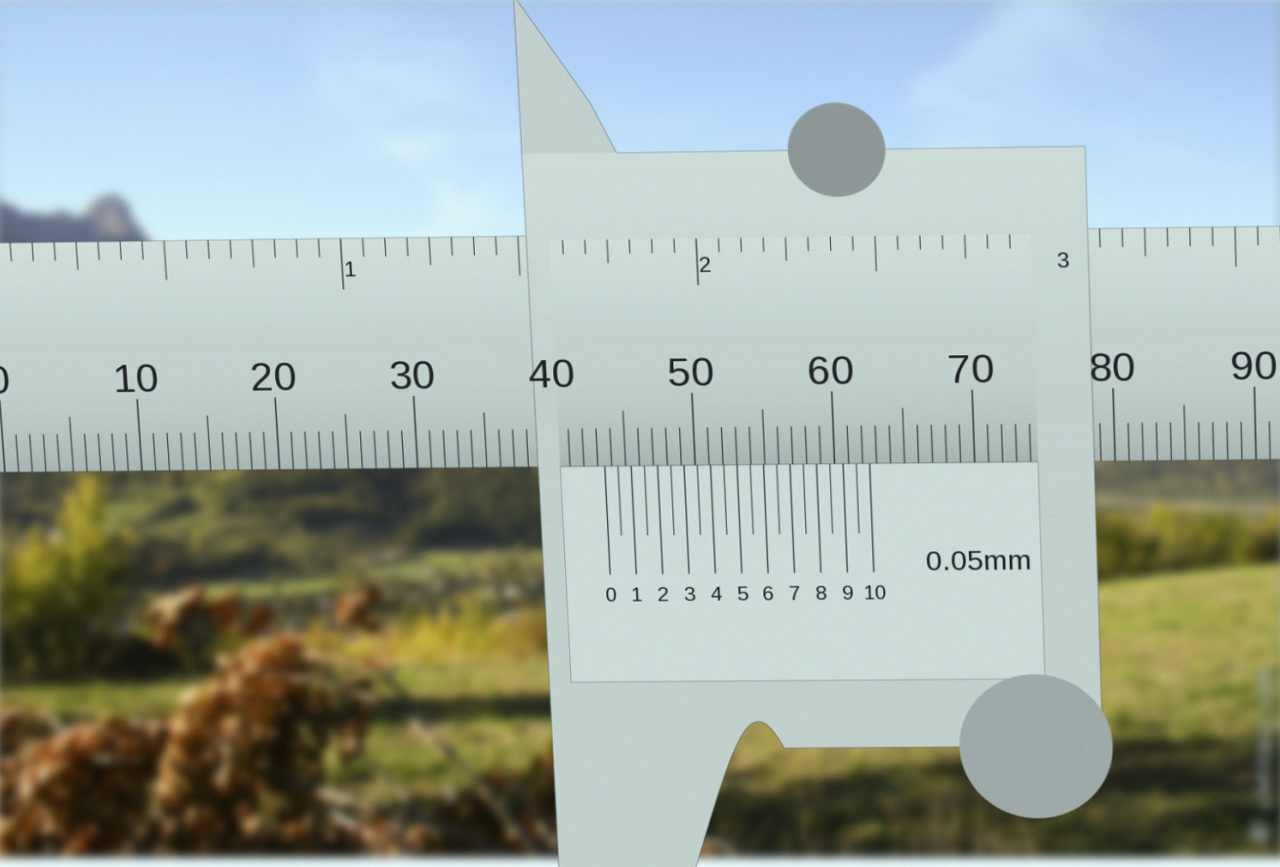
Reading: value=43.5 unit=mm
